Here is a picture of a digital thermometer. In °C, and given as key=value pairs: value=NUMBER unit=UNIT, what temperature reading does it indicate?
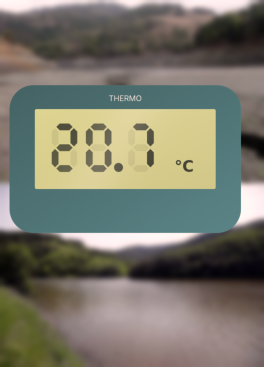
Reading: value=20.7 unit=°C
